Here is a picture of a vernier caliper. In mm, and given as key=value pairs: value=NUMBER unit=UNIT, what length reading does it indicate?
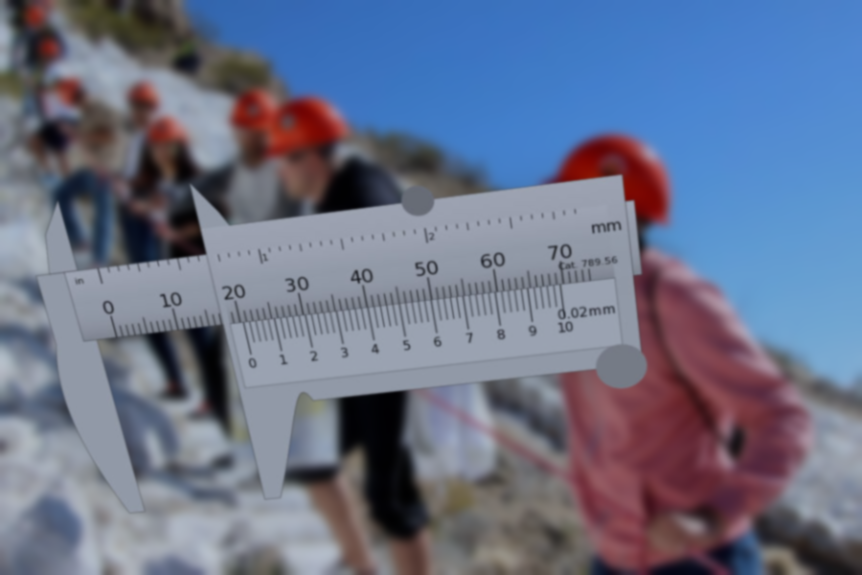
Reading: value=20.5 unit=mm
